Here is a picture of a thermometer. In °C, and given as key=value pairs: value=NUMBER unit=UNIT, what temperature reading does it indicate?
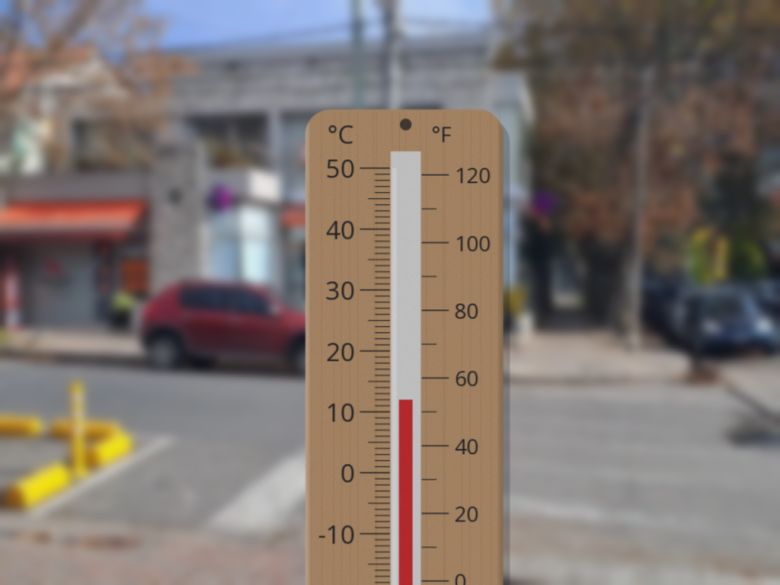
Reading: value=12 unit=°C
